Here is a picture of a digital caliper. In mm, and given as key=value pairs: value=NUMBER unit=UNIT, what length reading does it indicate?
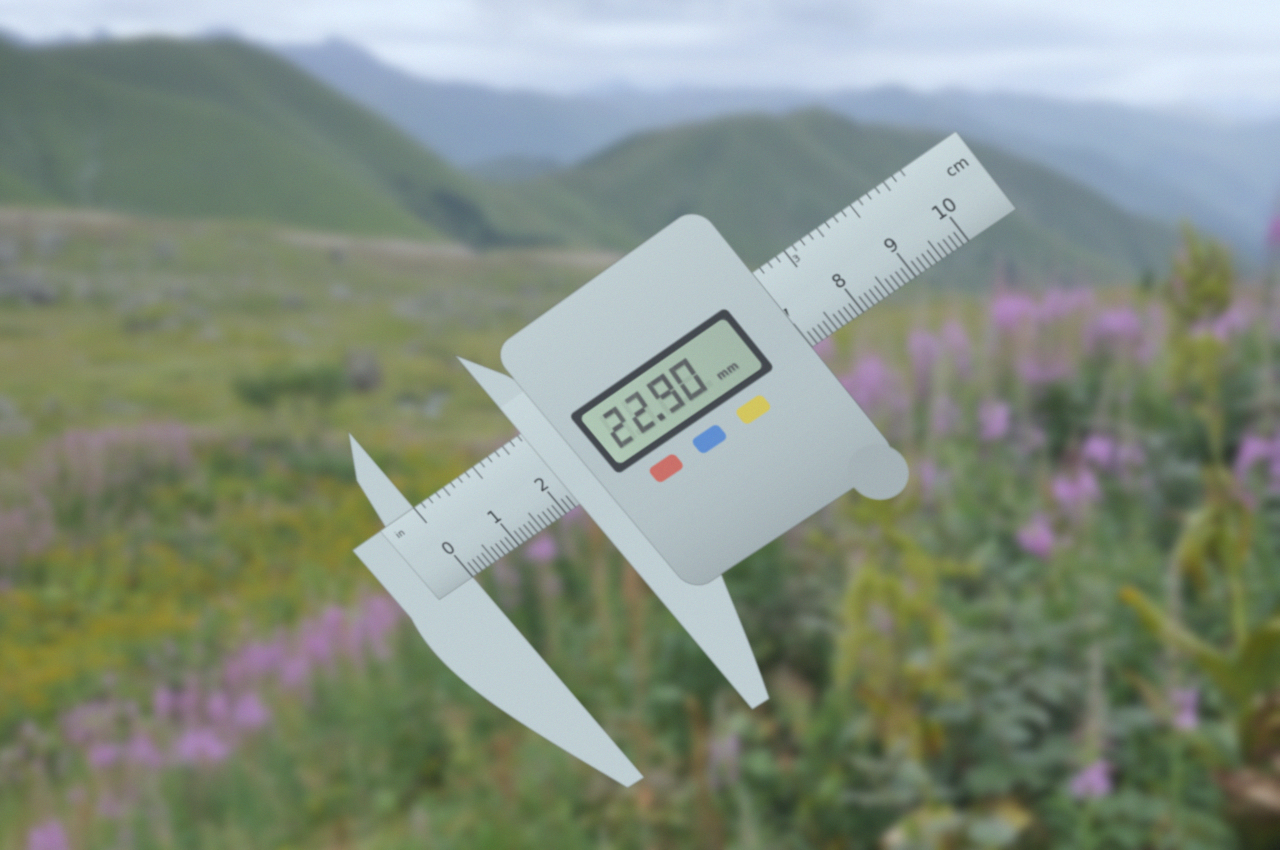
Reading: value=22.90 unit=mm
